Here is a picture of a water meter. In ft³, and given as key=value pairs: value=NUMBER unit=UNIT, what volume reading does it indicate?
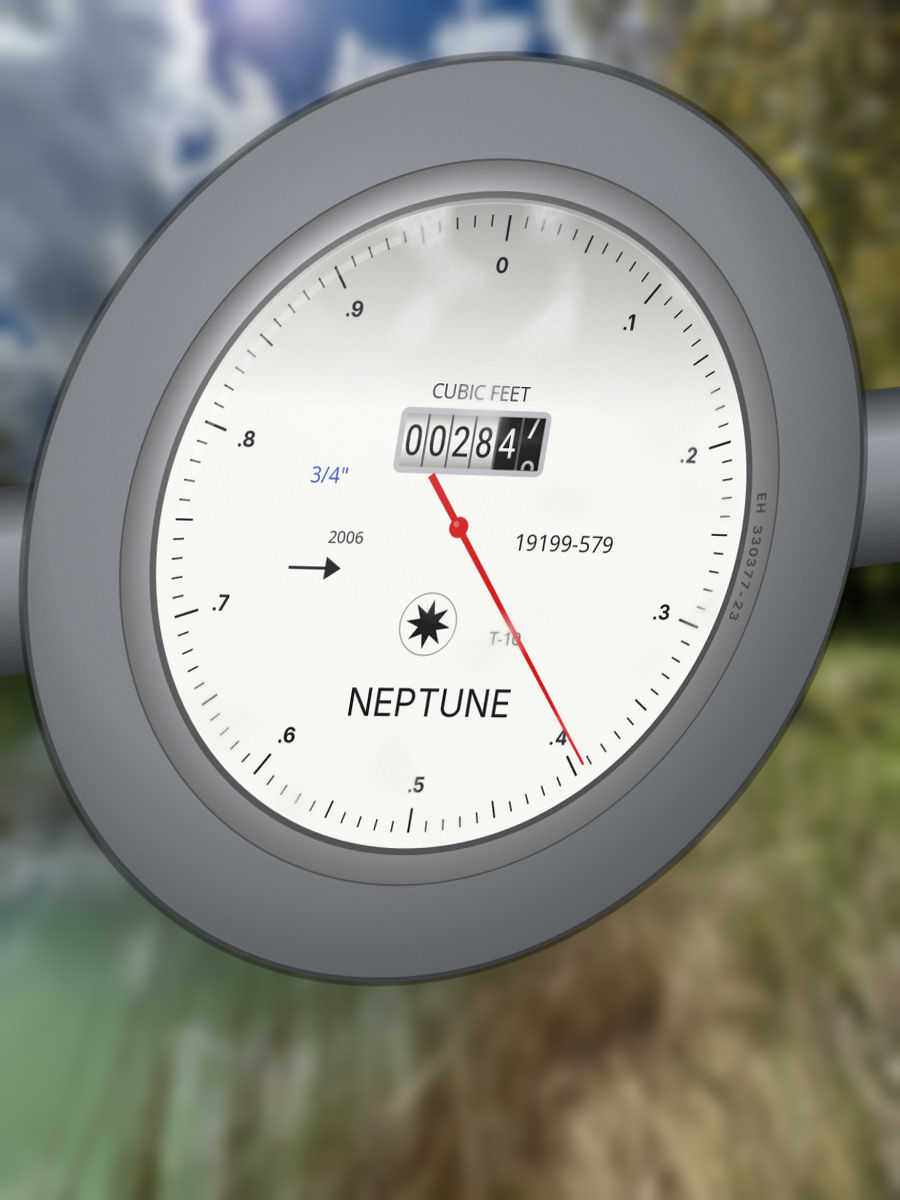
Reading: value=2847.39 unit=ft³
